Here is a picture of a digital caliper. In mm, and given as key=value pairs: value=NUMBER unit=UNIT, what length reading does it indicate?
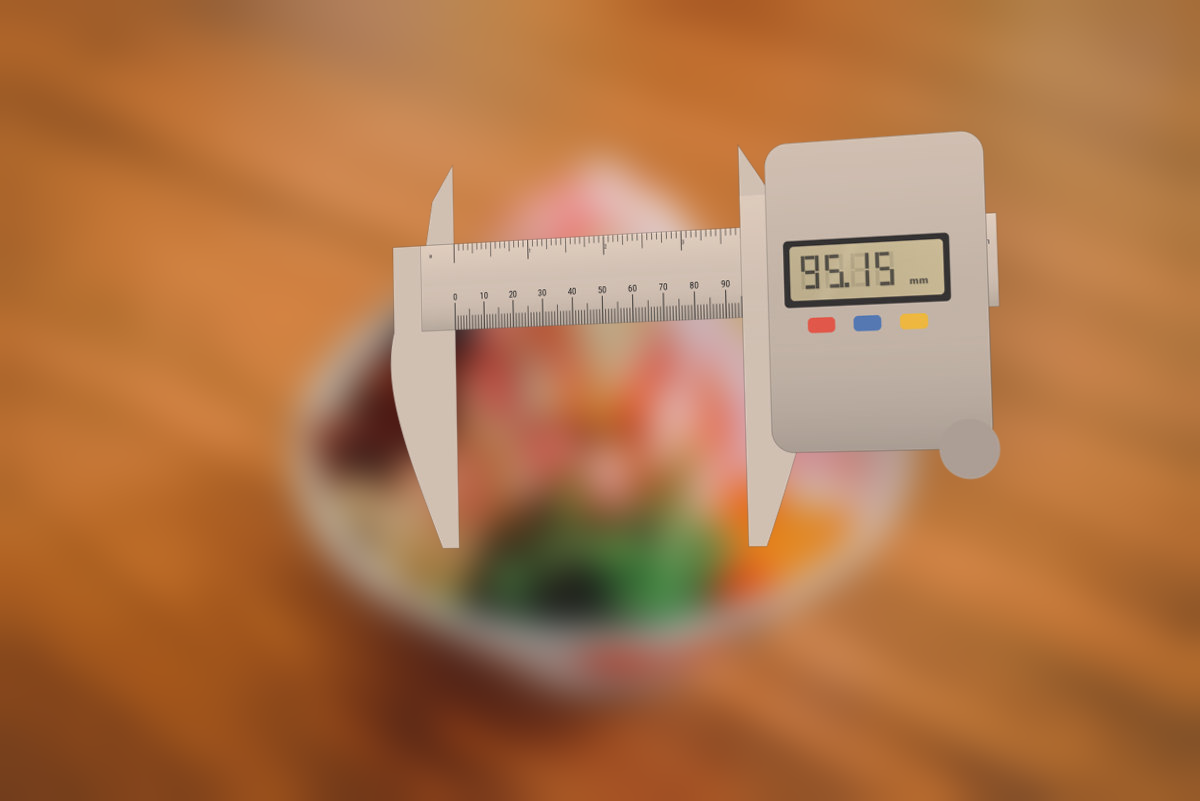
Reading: value=95.15 unit=mm
